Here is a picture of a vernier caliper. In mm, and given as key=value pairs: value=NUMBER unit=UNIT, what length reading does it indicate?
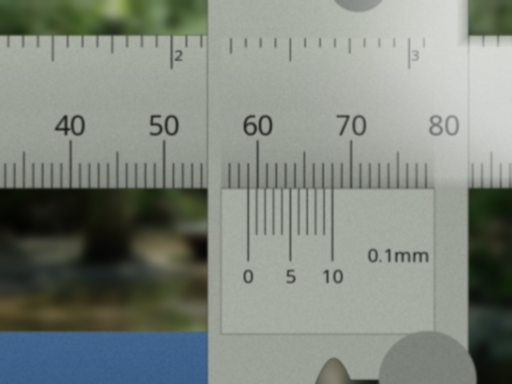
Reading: value=59.0 unit=mm
